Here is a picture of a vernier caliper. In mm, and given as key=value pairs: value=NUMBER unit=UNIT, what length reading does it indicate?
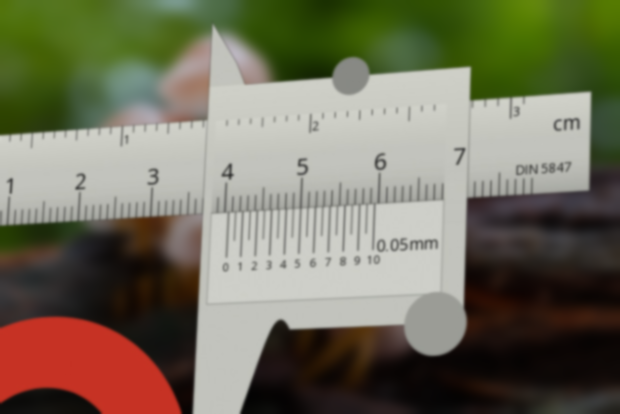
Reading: value=40.5 unit=mm
